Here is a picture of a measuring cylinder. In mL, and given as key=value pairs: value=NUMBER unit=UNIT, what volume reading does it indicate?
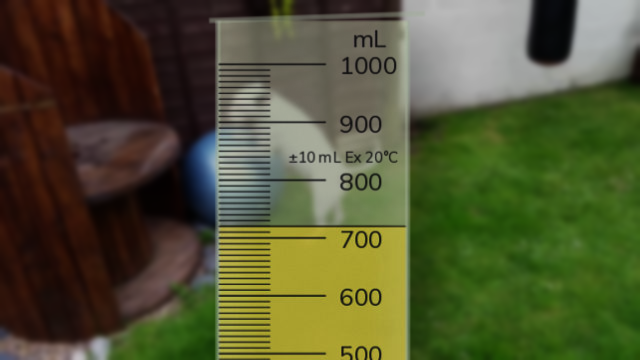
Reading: value=720 unit=mL
